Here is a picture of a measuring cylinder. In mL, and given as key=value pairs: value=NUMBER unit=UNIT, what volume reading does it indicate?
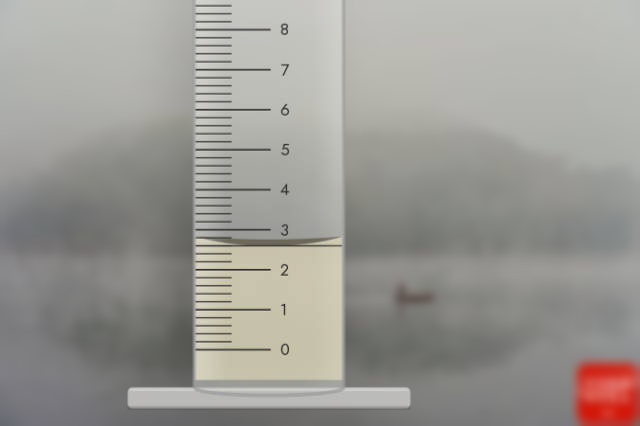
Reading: value=2.6 unit=mL
